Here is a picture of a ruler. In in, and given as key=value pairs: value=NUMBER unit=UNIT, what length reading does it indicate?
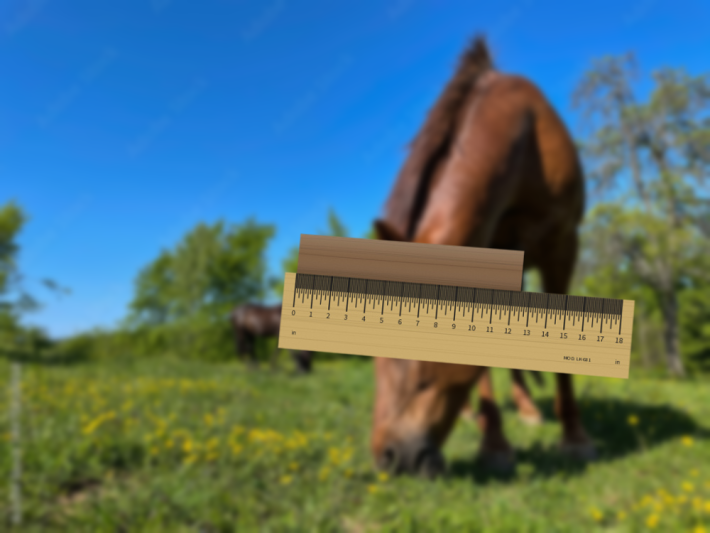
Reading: value=12.5 unit=in
